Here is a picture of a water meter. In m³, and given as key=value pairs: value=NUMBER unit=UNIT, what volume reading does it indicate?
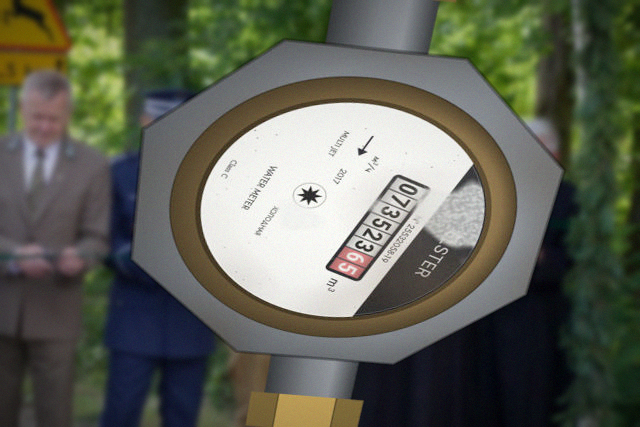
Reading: value=73523.65 unit=m³
